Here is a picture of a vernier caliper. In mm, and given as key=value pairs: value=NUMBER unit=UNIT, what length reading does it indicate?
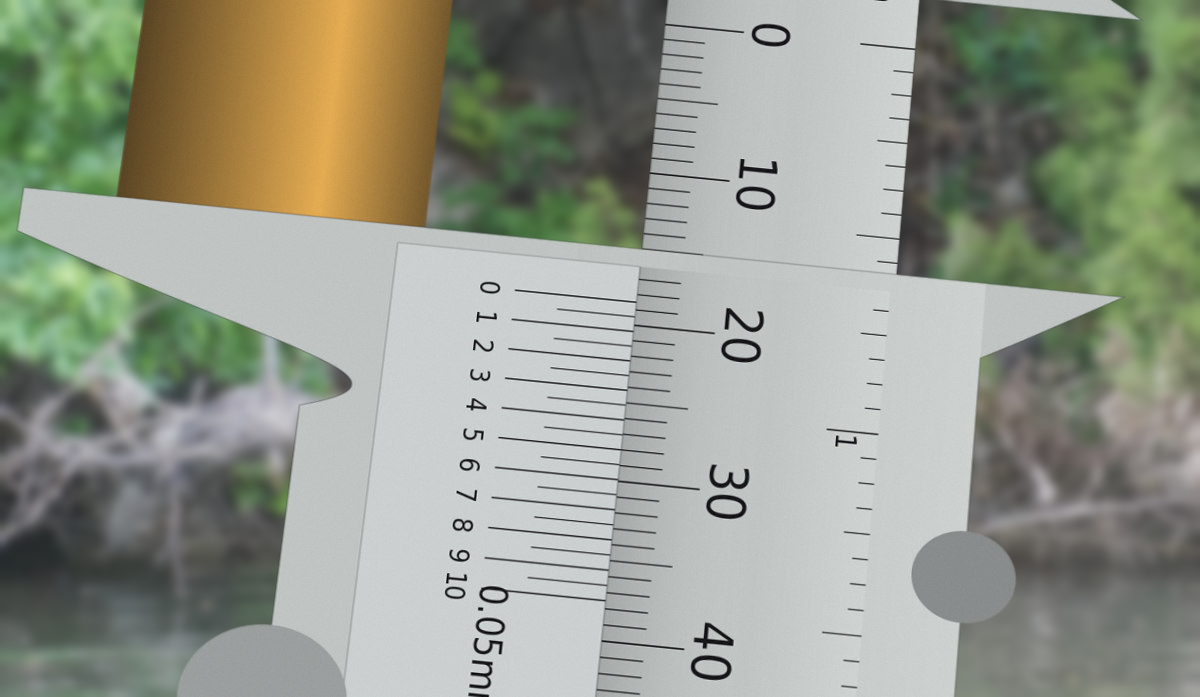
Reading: value=18.5 unit=mm
